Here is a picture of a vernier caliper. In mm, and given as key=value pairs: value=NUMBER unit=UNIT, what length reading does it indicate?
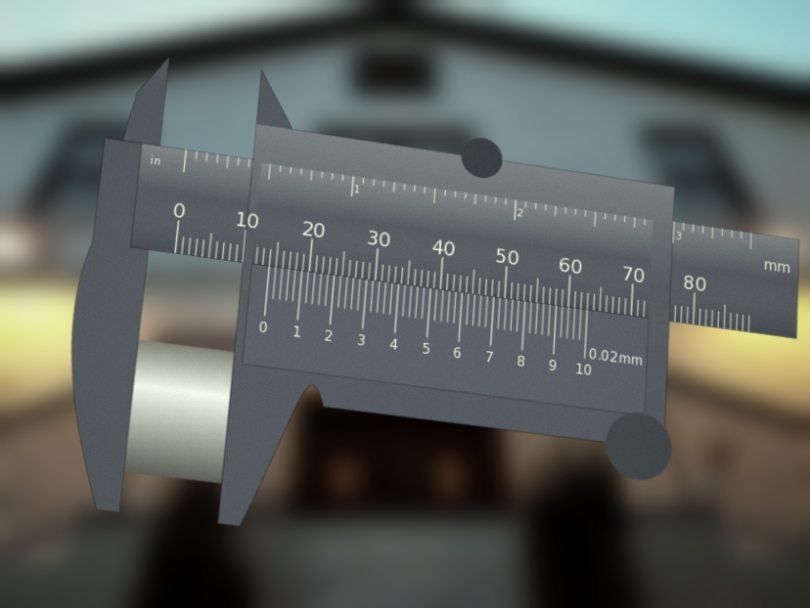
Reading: value=14.0 unit=mm
